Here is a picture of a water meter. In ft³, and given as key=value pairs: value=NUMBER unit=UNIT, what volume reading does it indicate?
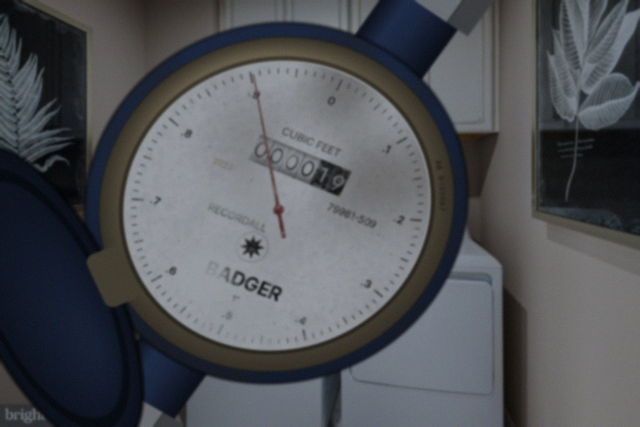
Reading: value=18.90 unit=ft³
